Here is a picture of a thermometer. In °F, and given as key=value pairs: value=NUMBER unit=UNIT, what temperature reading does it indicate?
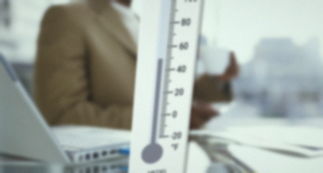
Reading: value=50 unit=°F
